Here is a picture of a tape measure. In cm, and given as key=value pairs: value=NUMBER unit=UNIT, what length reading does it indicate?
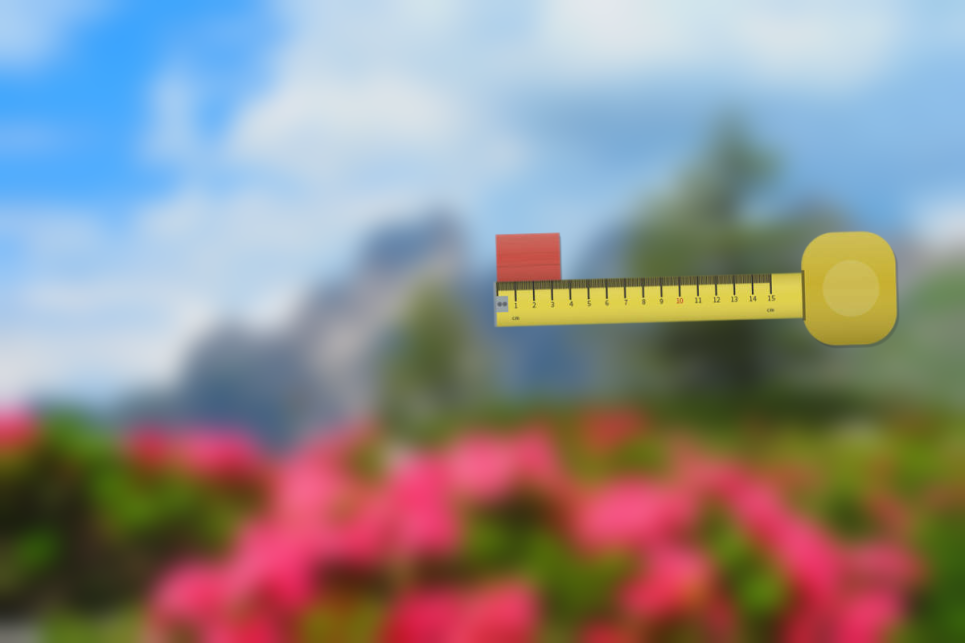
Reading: value=3.5 unit=cm
